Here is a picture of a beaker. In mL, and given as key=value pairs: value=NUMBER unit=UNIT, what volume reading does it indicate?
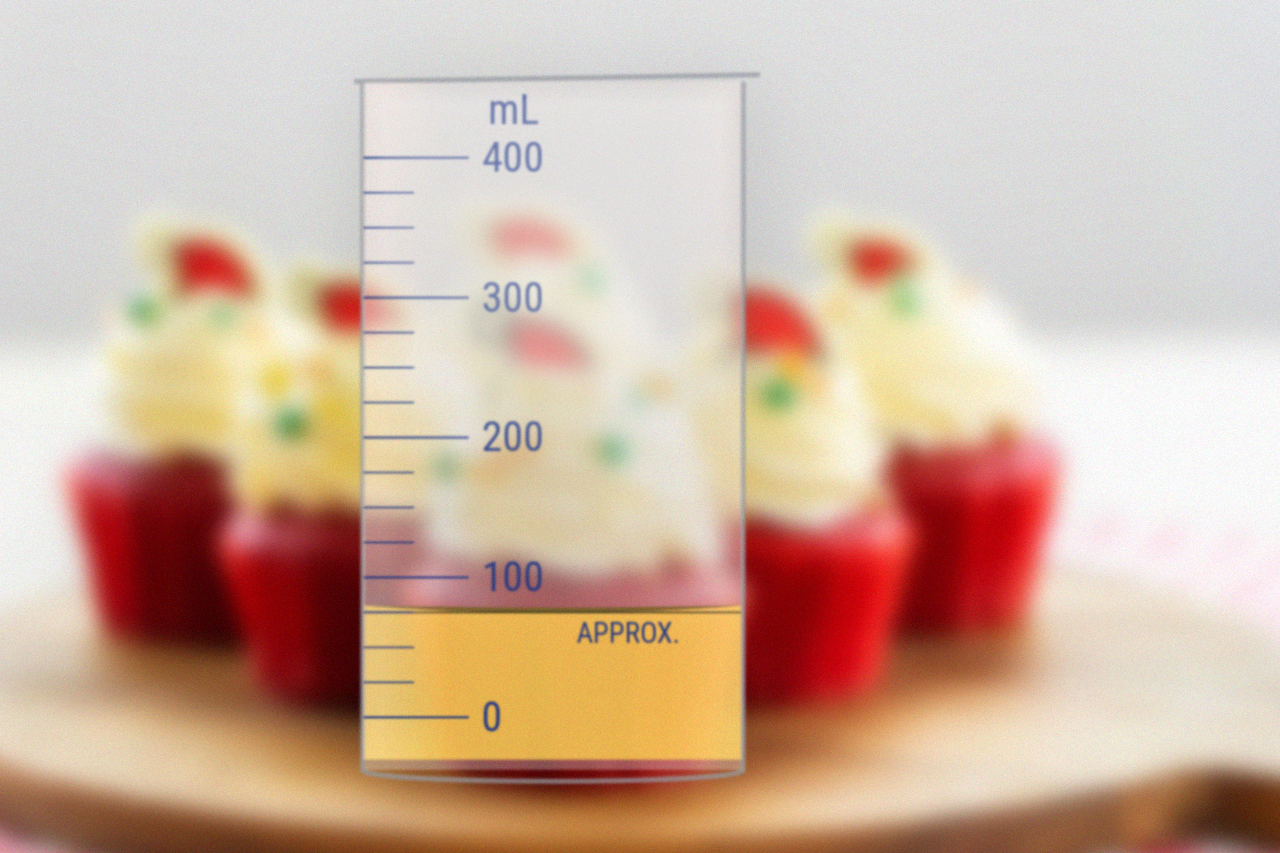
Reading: value=75 unit=mL
